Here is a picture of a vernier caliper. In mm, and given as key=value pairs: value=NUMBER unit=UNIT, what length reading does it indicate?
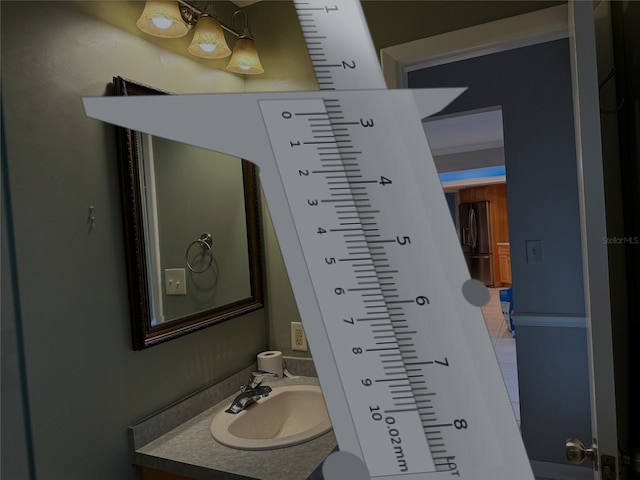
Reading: value=28.2 unit=mm
